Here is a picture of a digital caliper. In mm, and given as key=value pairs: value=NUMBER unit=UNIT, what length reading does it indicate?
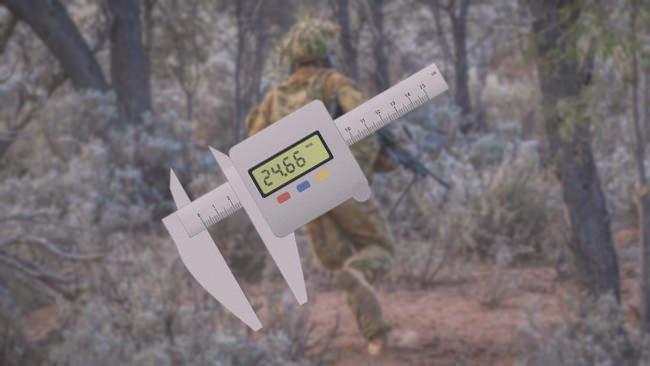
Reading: value=24.66 unit=mm
